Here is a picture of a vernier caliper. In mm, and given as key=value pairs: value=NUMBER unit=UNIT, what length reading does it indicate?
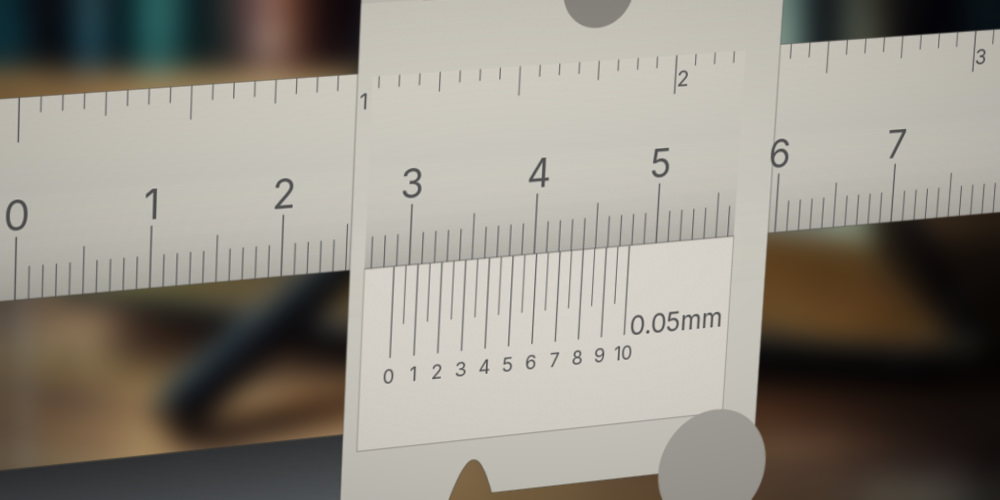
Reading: value=28.8 unit=mm
